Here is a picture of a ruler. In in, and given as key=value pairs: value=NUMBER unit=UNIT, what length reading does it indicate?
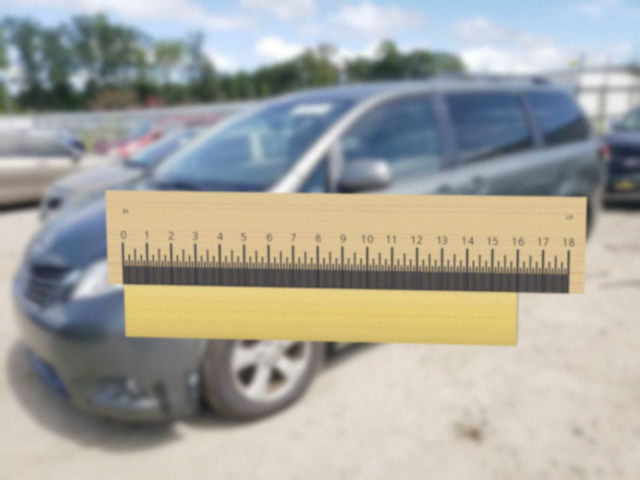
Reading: value=16 unit=in
